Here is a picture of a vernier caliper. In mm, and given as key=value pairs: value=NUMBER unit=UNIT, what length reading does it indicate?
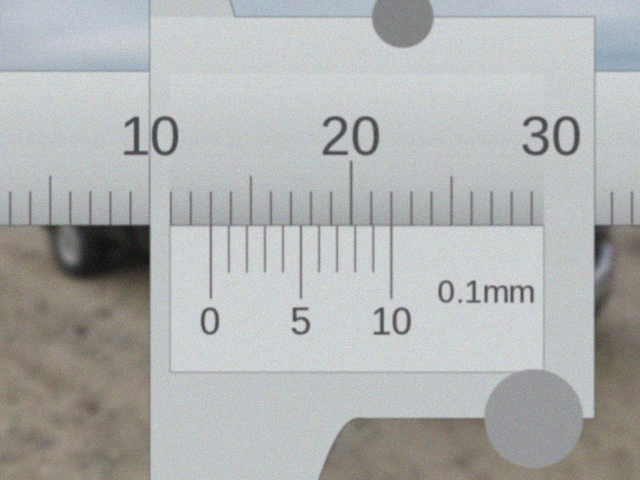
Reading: value=13.0 unit=mm
